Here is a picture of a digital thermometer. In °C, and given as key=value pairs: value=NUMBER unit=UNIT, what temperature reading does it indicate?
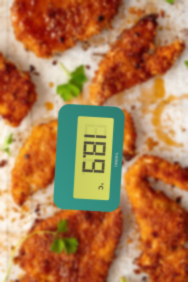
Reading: value=18.9 unit=°C
